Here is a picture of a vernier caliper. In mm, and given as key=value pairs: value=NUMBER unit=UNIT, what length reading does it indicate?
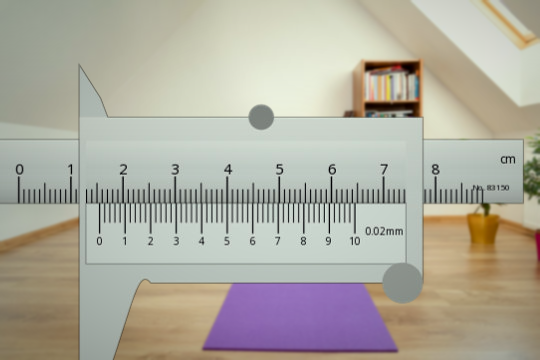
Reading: value=15.5 unit=mm
